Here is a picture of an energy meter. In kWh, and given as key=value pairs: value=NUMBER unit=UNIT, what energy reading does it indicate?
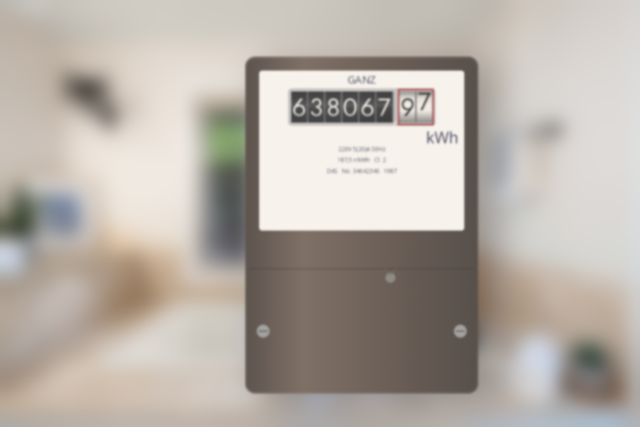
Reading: value=638067.97 unit=kWh
